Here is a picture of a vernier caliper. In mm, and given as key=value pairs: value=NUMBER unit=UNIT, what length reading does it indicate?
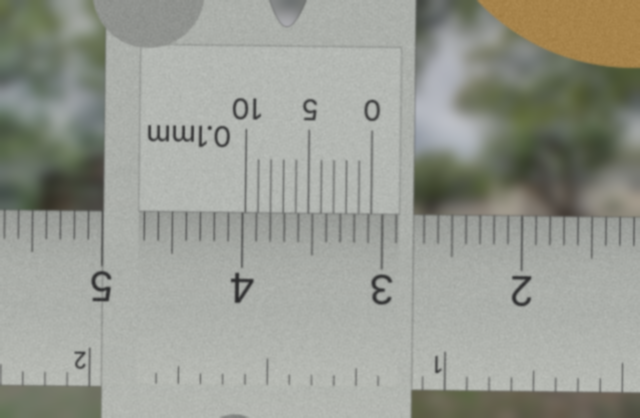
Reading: value=30.8 unit=mm
